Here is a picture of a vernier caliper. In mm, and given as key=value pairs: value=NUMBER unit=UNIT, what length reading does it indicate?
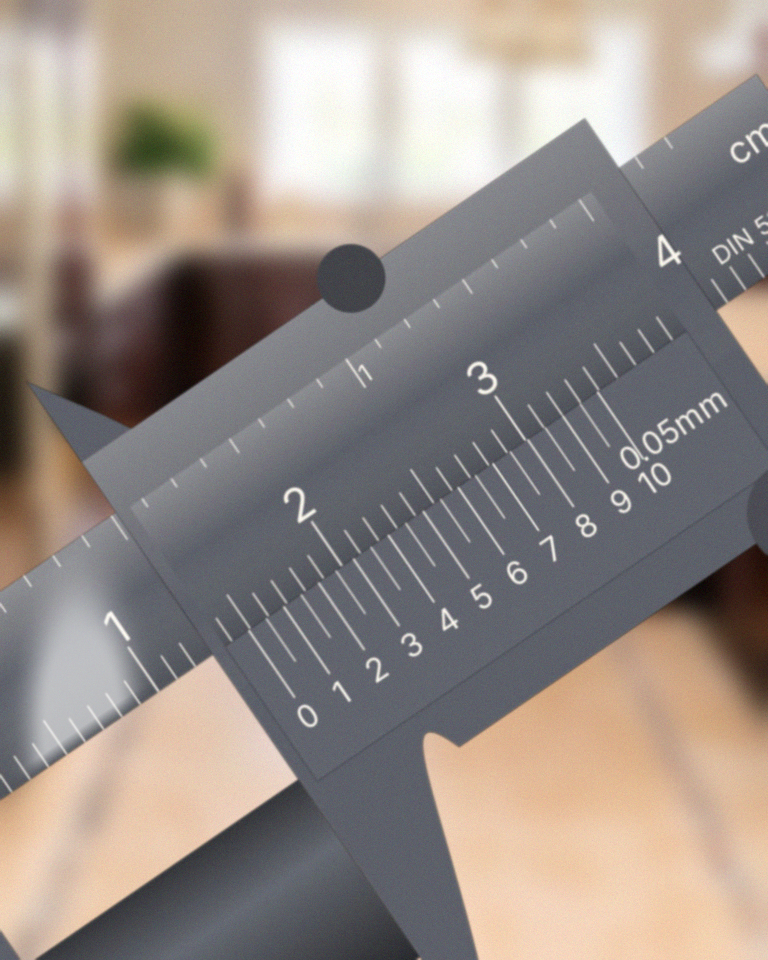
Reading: value=14.9 unit=mm
